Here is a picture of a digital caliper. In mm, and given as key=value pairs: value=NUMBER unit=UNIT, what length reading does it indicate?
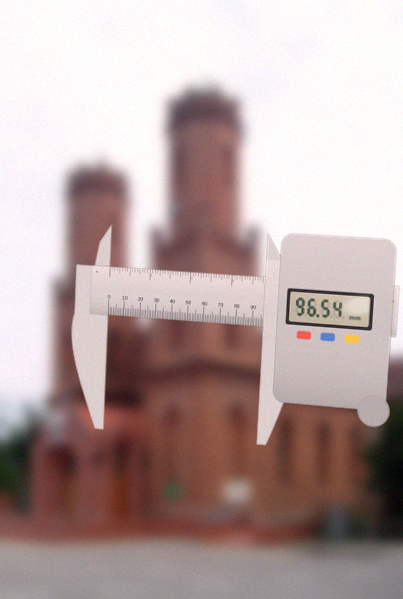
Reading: value=96.54 unit=mm
